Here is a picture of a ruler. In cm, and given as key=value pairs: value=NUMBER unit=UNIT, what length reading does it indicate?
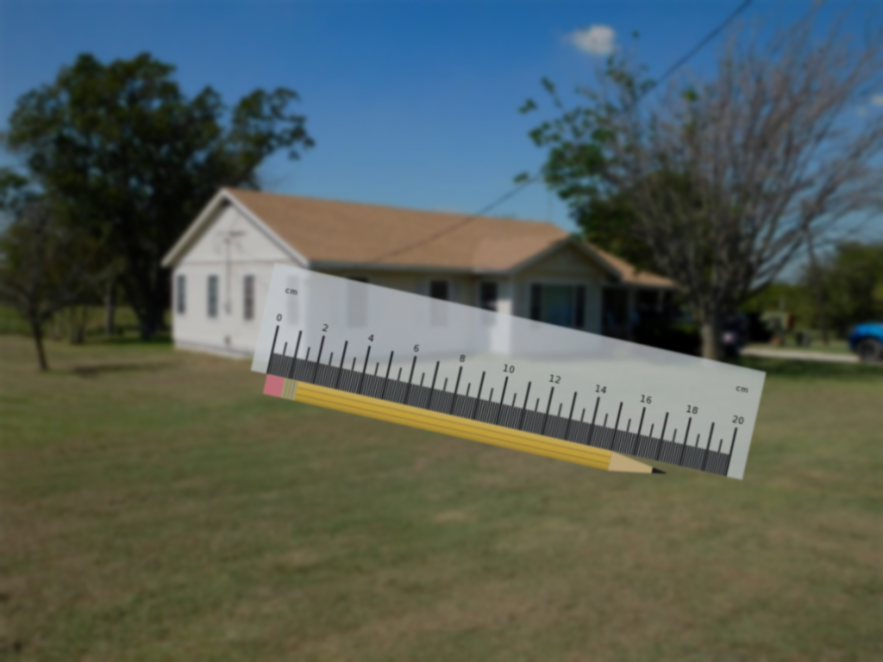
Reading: value=17.5 unit=cm
